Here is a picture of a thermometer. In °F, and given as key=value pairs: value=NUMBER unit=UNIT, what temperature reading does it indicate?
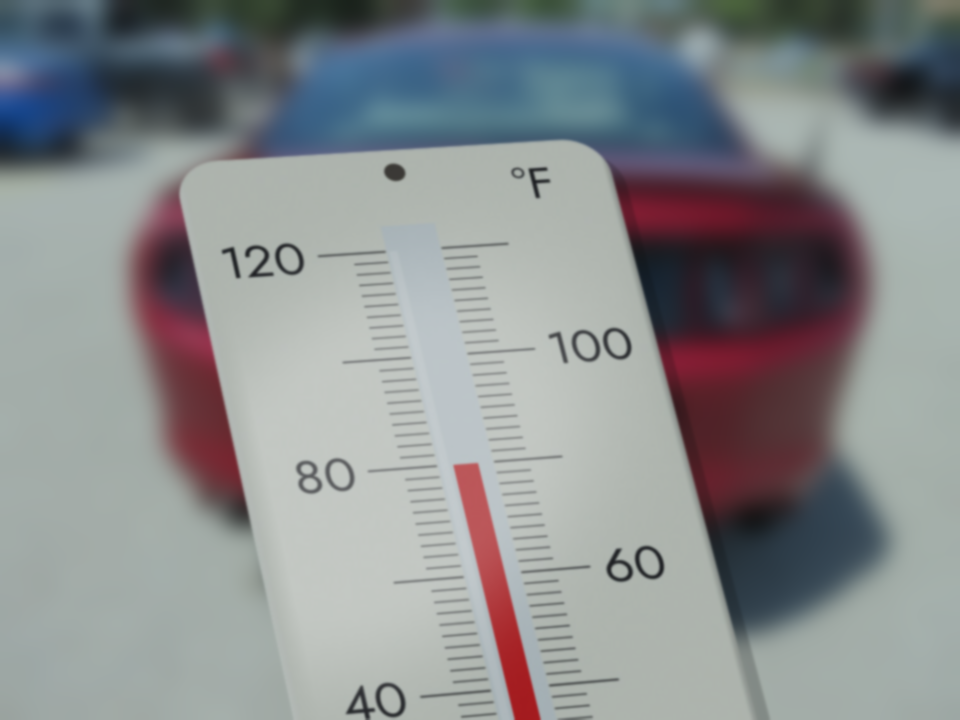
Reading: value=80 unit=°F
